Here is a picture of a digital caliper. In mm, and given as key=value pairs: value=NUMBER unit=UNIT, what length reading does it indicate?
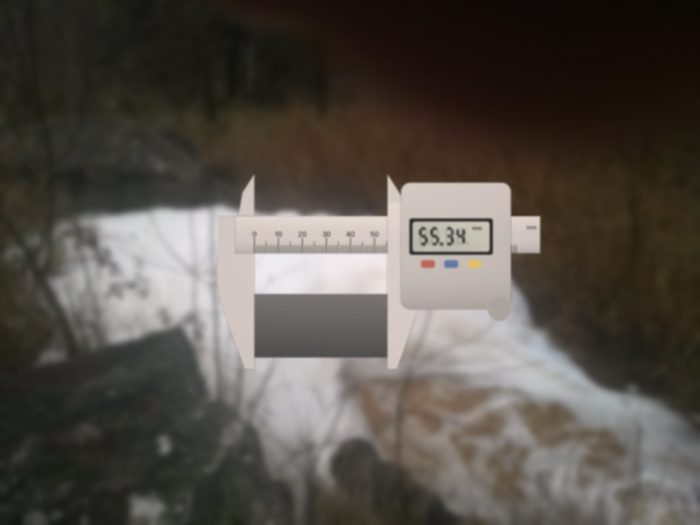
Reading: value=55.34 unit=mm
